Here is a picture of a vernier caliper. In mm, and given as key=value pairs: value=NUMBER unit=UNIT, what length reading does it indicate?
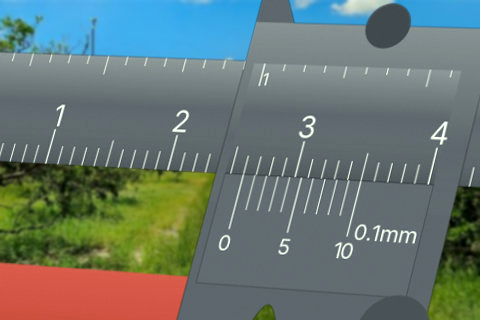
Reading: value=26.0 unit=mm
